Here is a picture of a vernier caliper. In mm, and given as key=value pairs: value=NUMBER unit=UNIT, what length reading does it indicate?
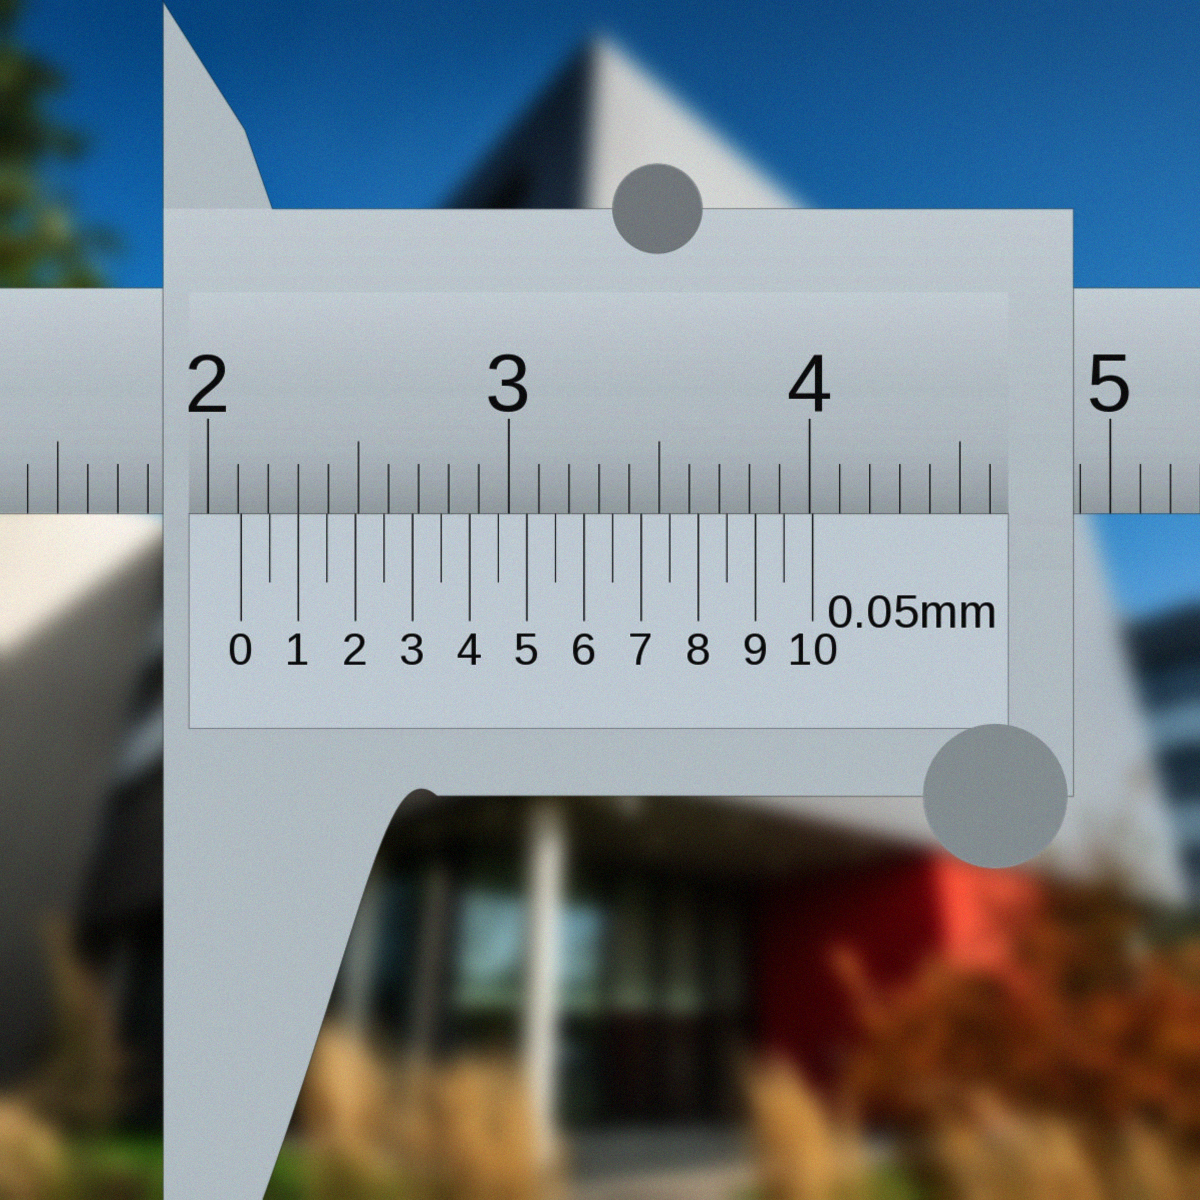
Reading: value=21.10 unit=mm
